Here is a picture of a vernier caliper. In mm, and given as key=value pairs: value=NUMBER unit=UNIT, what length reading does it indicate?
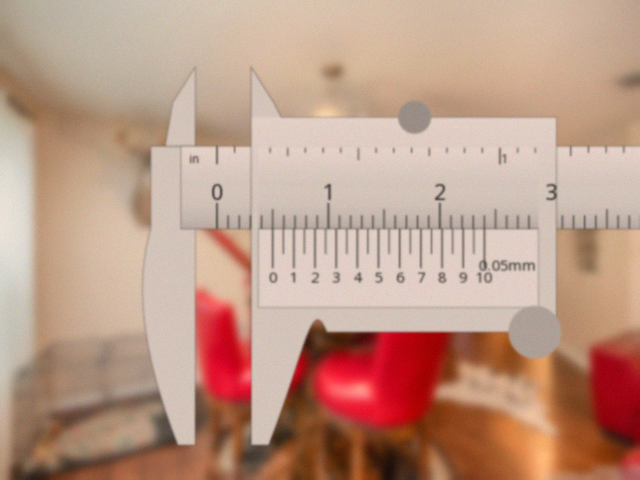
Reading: value=5.0 unit=mm
